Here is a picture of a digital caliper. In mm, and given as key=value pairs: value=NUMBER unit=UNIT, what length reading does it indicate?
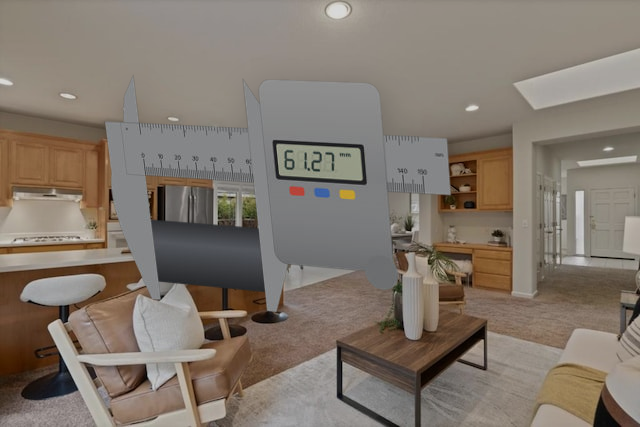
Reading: value=61.27 unit=mm
